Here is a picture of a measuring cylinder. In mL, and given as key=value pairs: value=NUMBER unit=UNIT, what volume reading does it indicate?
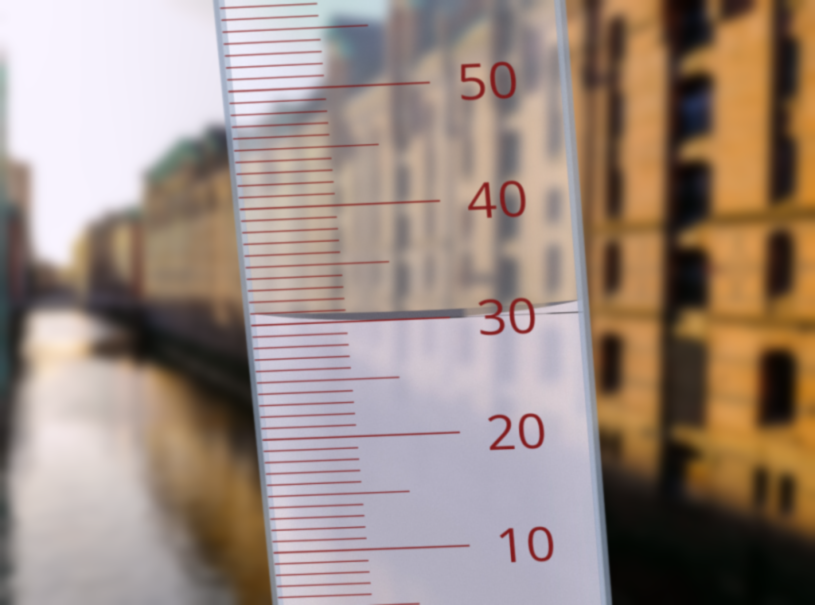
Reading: value=30 unit=mL
